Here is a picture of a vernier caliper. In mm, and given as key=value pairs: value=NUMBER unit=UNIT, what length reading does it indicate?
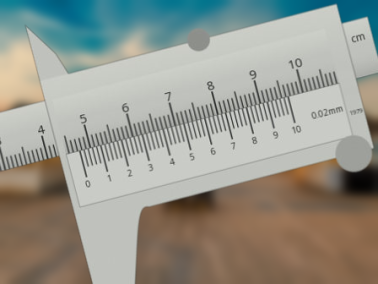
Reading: value=47.5 unit=mm
